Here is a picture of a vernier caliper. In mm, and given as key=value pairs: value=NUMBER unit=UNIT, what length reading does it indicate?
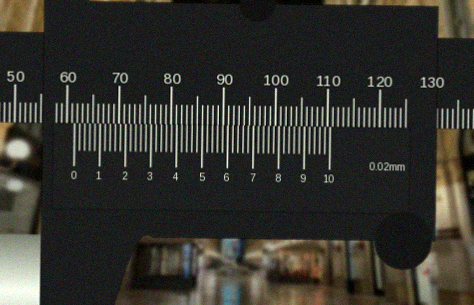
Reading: value=61.5 unit=mm
